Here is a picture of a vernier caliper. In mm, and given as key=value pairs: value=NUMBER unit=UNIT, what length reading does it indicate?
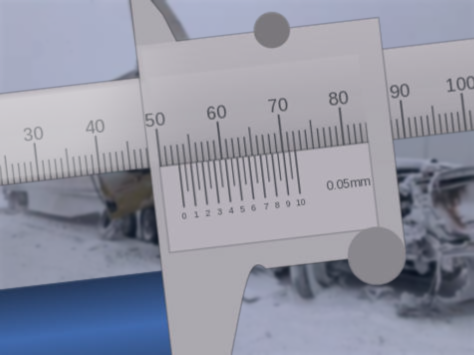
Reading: value=53.0 unit=mm
